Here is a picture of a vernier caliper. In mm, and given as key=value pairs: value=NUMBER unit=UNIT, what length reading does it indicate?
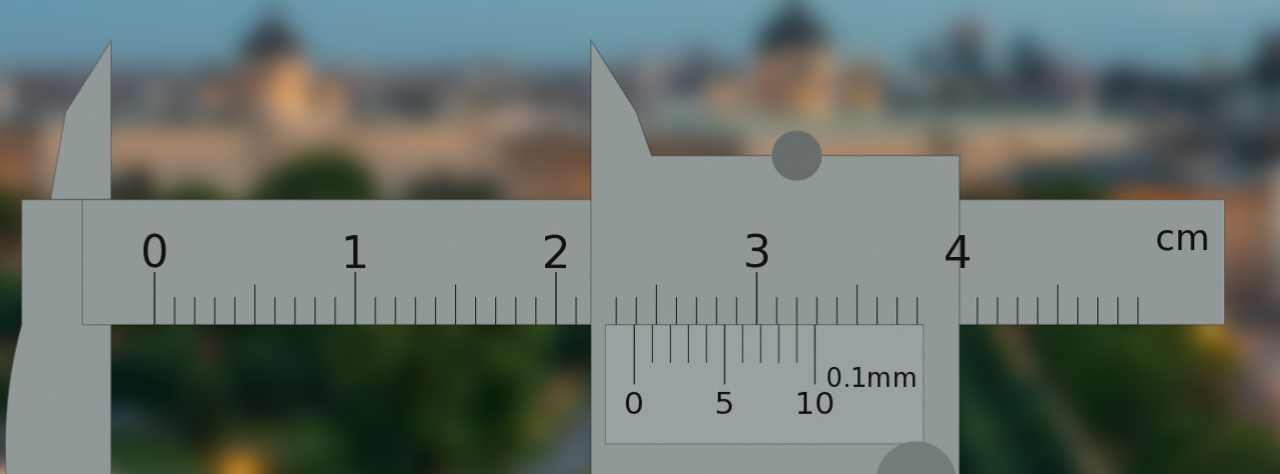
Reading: value=23.9 unit=mm
